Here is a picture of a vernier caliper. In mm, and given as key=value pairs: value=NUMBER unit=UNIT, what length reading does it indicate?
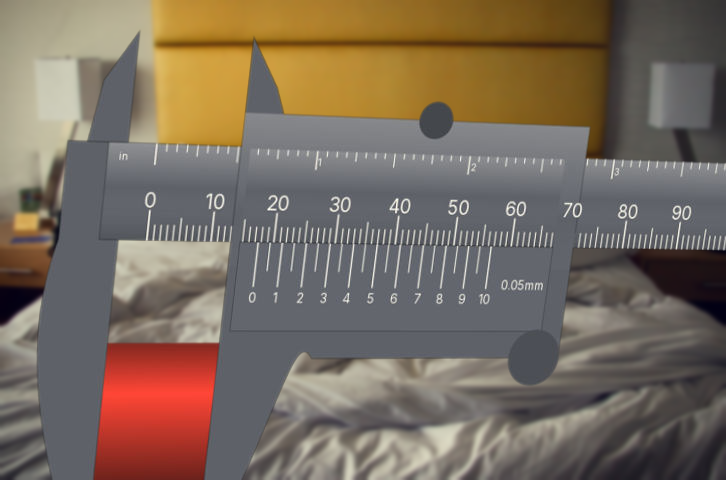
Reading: value=17.5 unit=mm
